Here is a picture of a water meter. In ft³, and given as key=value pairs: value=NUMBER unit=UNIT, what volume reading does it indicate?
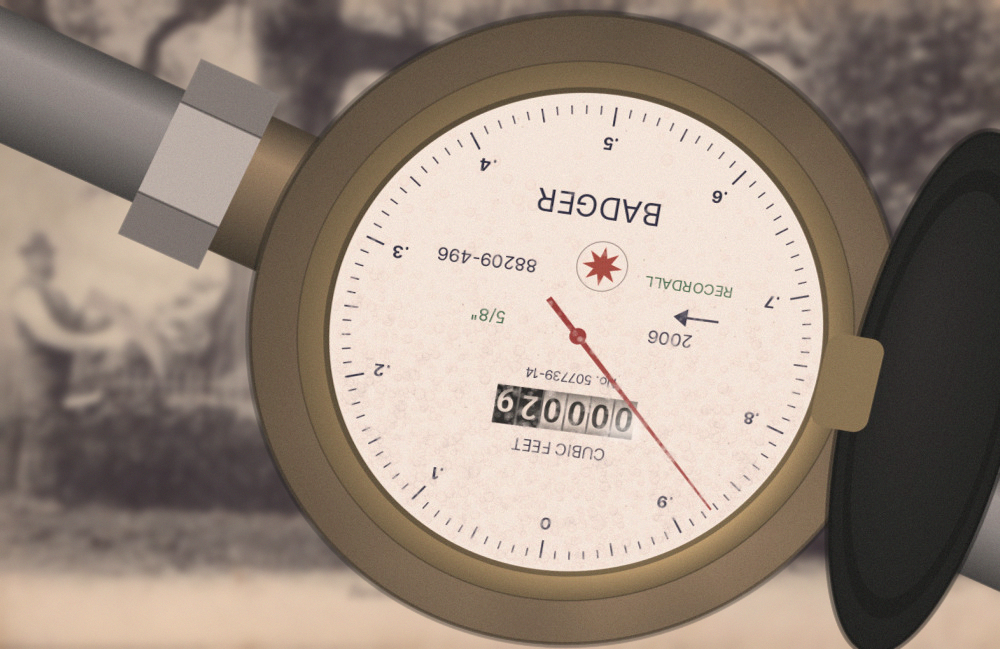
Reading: value=28.87 unit=ft³
